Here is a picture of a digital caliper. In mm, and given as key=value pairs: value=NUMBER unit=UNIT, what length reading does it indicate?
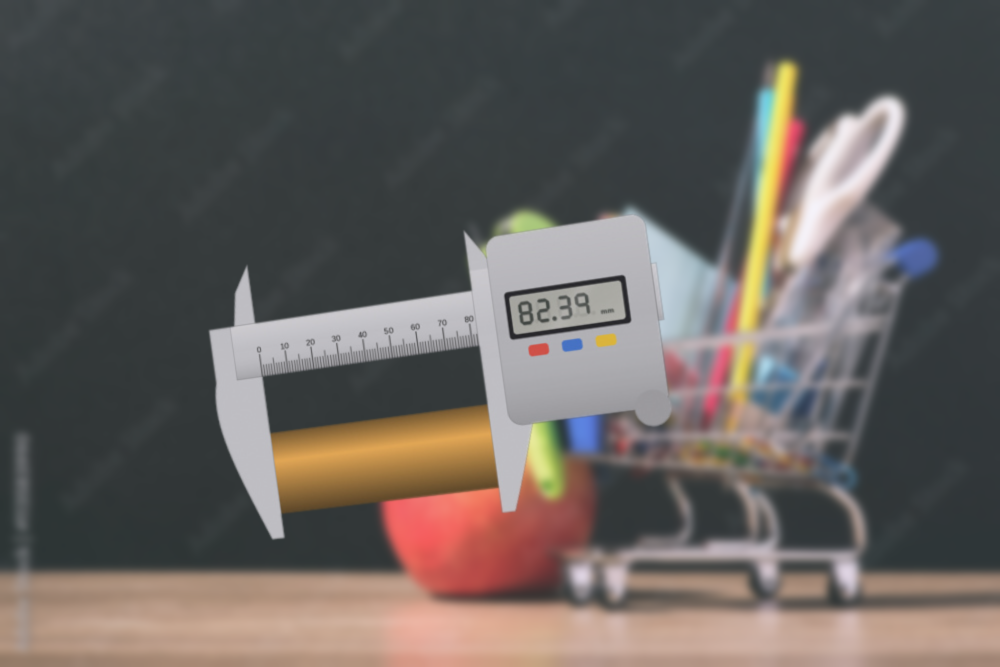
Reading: value=82.39 unit=mm
